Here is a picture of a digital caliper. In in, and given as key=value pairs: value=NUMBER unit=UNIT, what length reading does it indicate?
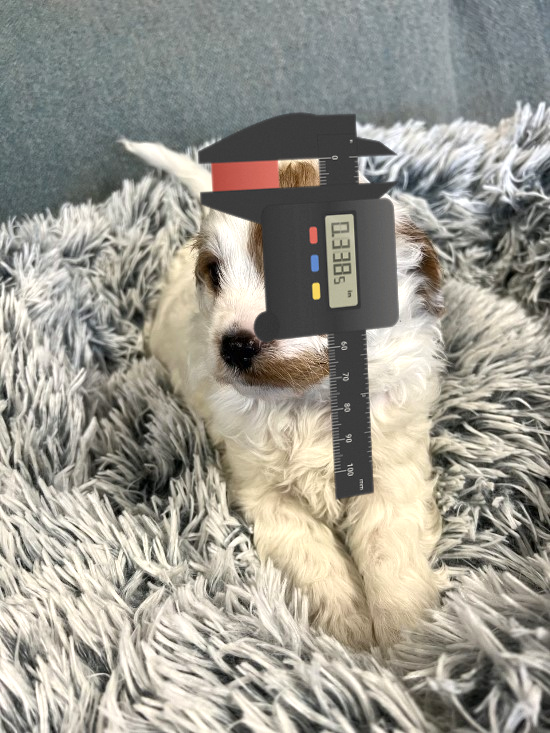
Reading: value=0.3385 unit=in
